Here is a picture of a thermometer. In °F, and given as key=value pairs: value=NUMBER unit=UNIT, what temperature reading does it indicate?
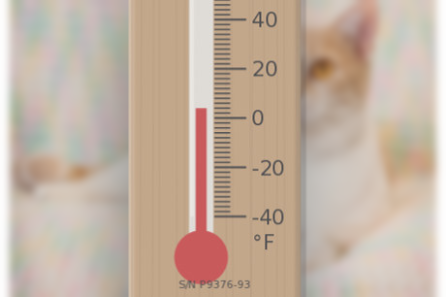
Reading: value=4 unit=°F
